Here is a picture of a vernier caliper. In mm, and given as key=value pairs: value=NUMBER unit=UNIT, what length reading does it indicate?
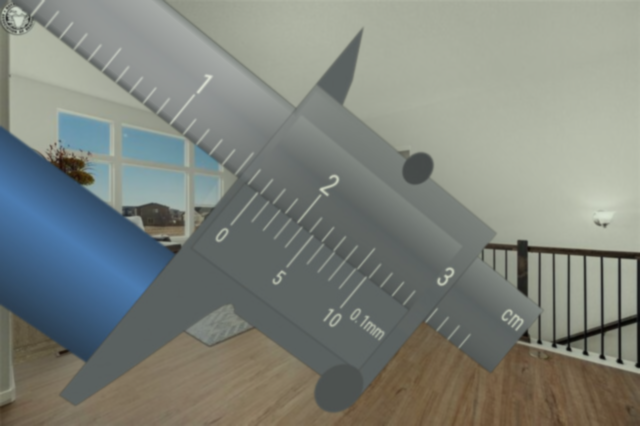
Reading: value=16.8 unit=mm
